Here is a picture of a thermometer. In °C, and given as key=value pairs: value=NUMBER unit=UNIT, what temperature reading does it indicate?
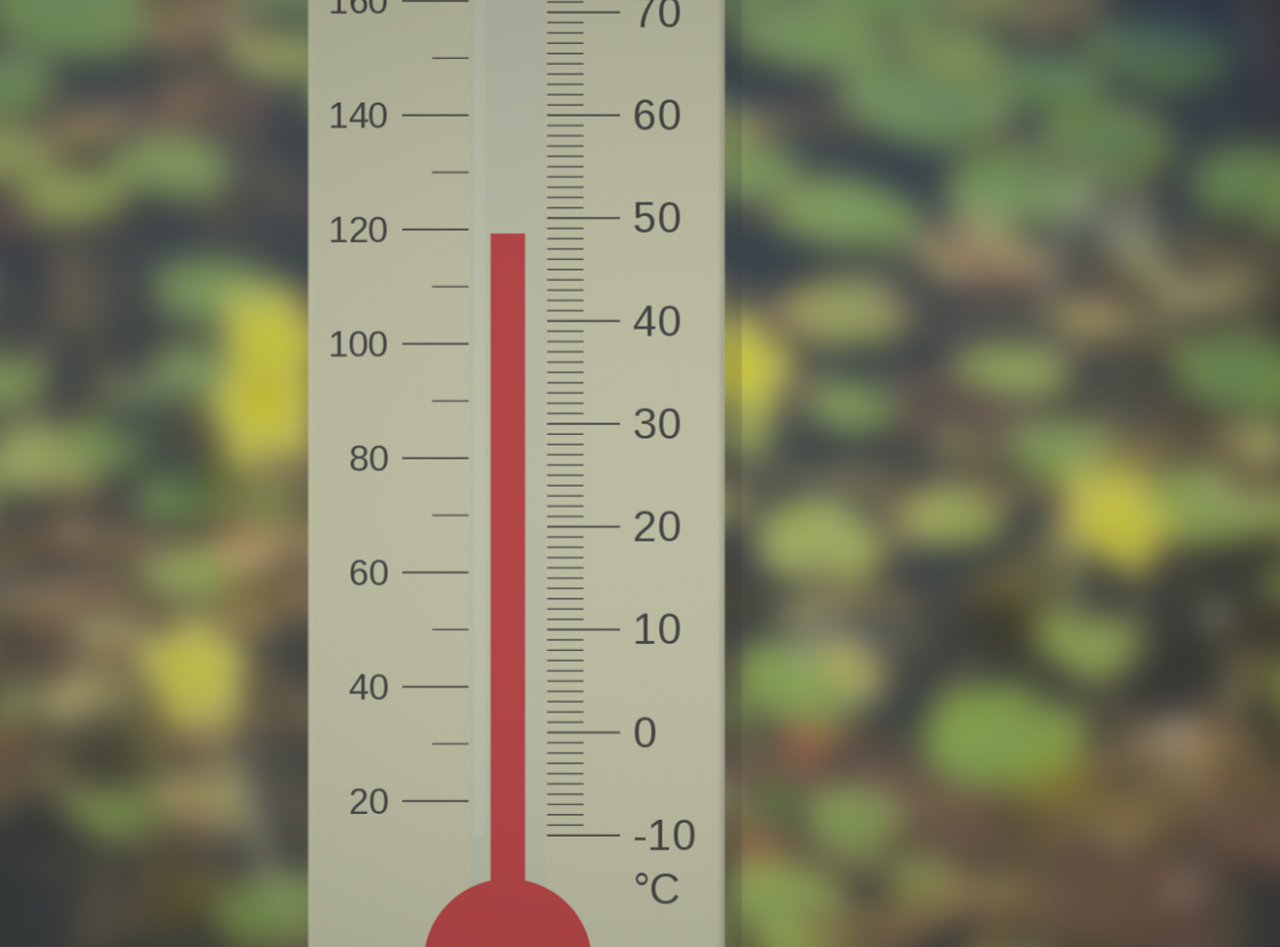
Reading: value=48.5 unit=°C
